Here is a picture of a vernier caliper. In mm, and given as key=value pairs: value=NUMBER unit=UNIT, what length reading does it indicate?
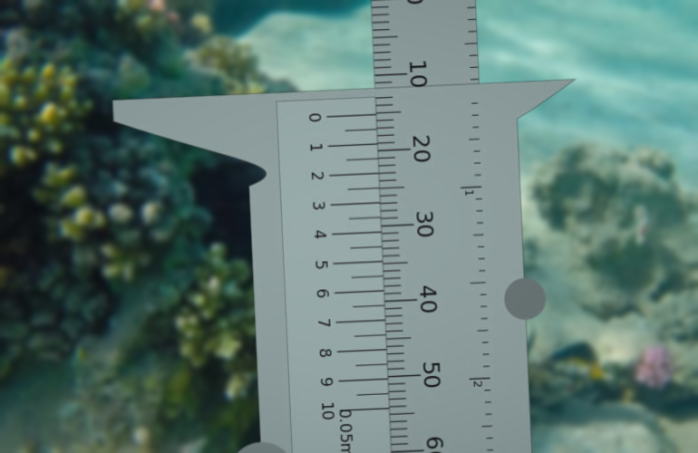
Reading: value=15.2 unit=mm
